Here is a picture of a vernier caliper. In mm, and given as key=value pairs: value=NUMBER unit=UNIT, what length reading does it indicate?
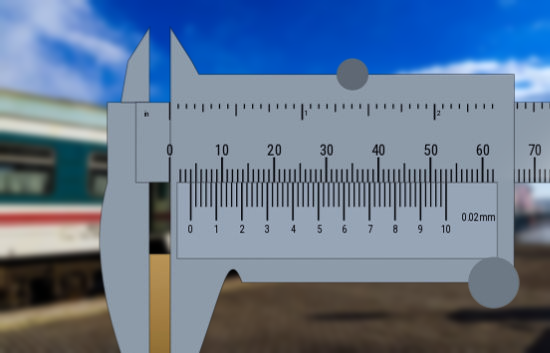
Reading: value=4.0 unit=mm
